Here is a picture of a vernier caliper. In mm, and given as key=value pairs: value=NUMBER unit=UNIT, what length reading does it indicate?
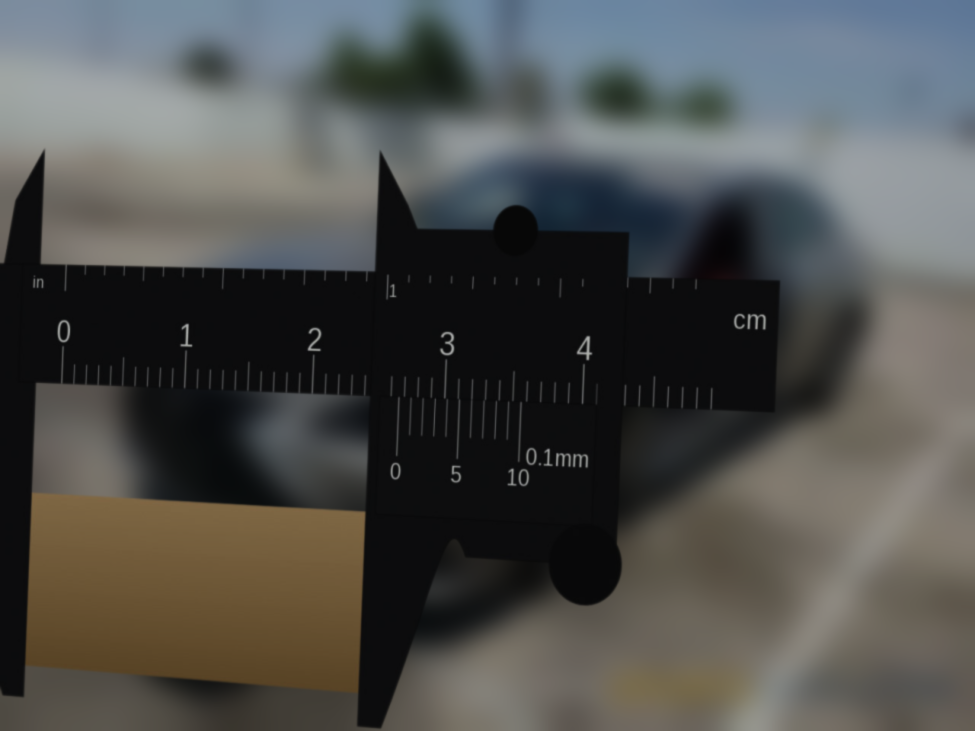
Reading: value=26.6 unit=mm
